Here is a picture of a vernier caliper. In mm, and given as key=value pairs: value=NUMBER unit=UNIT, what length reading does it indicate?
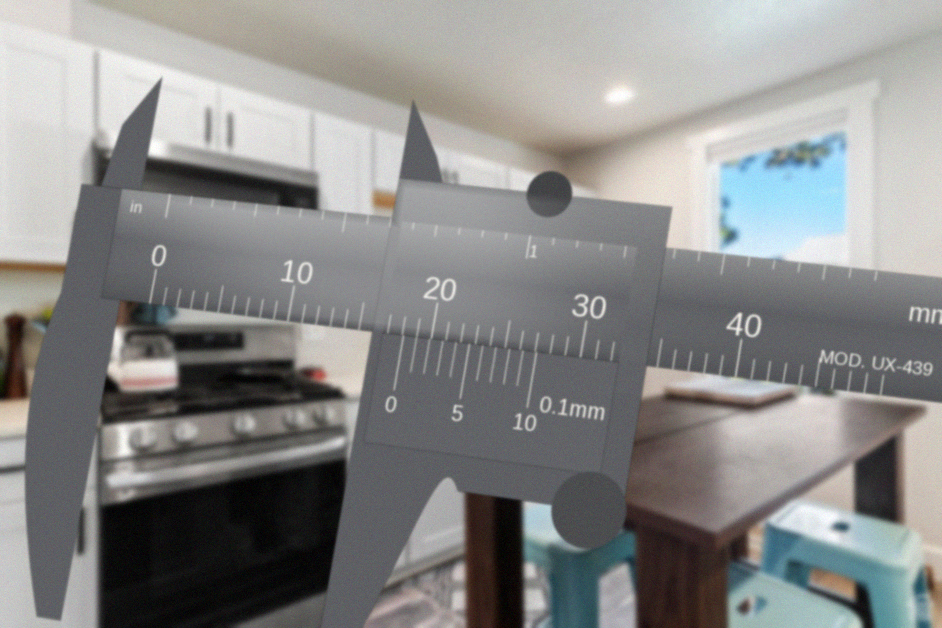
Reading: value=18.1 unit=mm
